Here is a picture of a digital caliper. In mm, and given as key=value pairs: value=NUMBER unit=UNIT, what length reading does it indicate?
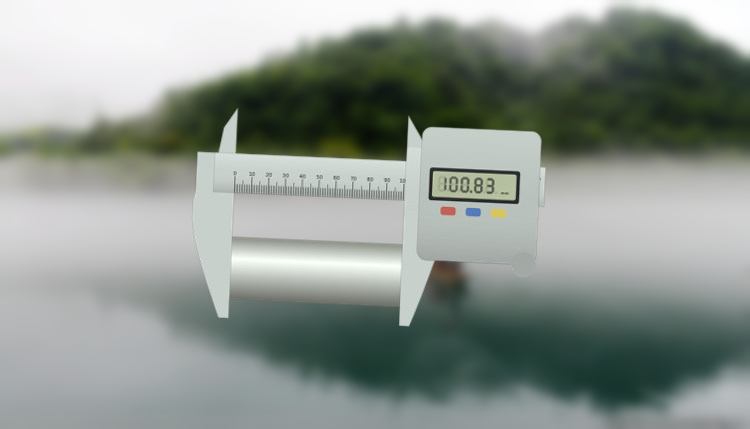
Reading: value=100.83 unit=mm
